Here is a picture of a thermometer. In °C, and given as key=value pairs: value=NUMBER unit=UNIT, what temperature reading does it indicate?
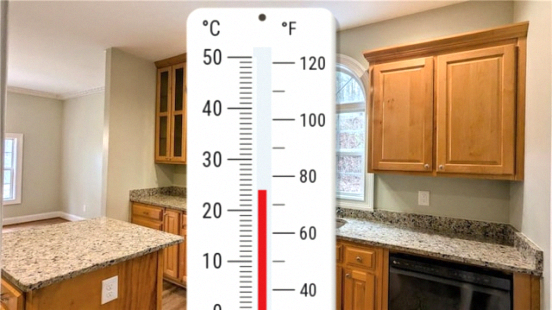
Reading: value=24 unit=°C
